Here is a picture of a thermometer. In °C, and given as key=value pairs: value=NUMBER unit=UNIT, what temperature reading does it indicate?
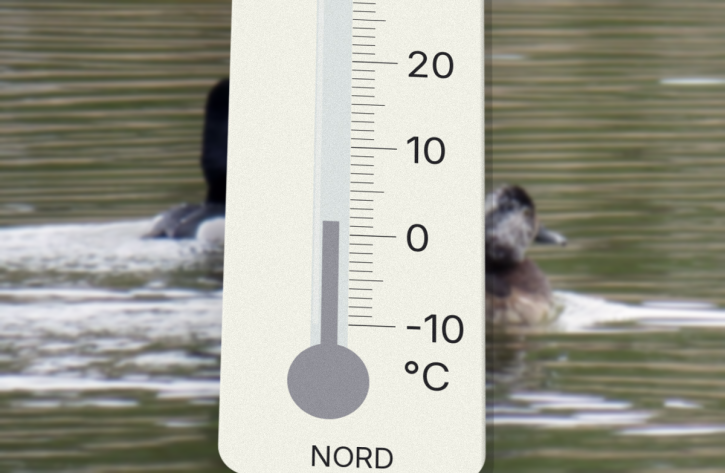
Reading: value=1.5 unit=°C
